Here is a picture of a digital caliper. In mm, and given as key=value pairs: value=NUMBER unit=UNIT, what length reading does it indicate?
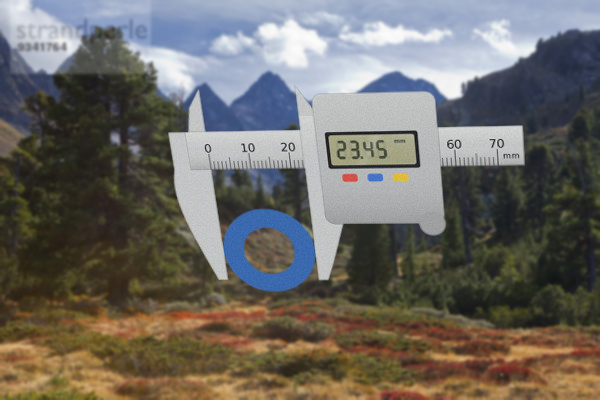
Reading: value=23.45 unit=mm
